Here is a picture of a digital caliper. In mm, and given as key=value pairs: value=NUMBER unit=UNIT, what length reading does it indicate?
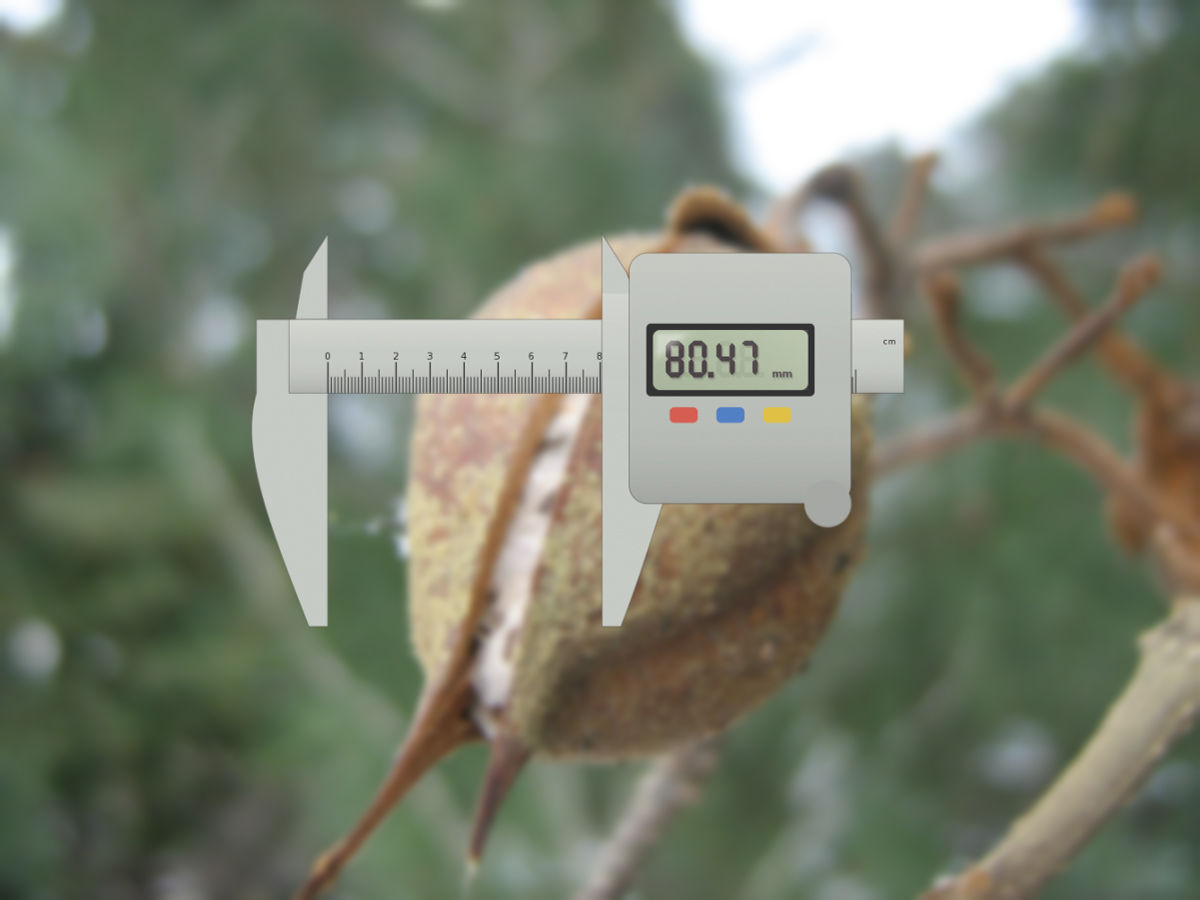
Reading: value=80.47 unit=mm
